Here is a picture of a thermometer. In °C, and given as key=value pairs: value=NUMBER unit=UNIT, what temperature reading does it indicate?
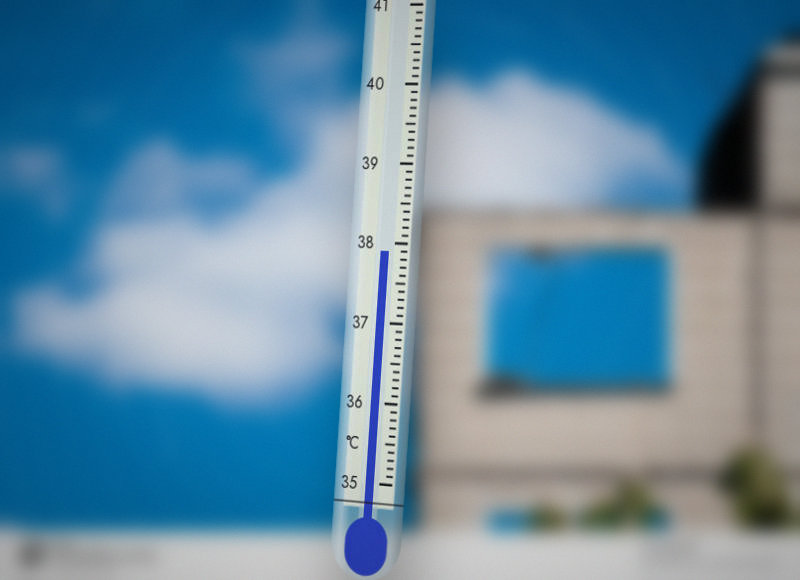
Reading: value=37.9 unit=°C
